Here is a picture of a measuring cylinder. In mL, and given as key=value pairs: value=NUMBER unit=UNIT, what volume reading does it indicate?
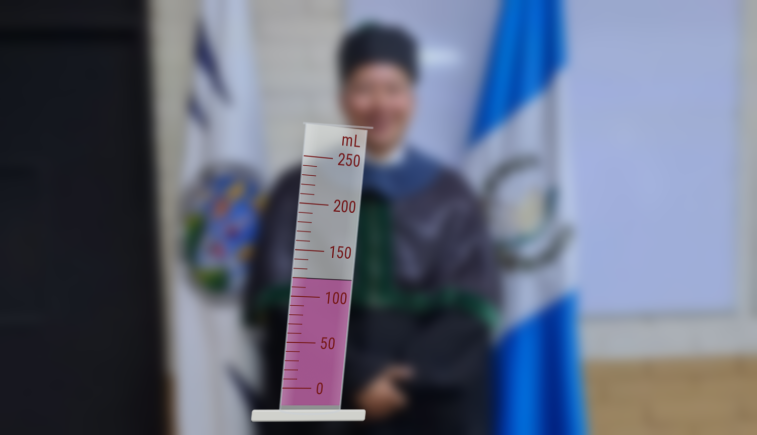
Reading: value=120 unit=mL
